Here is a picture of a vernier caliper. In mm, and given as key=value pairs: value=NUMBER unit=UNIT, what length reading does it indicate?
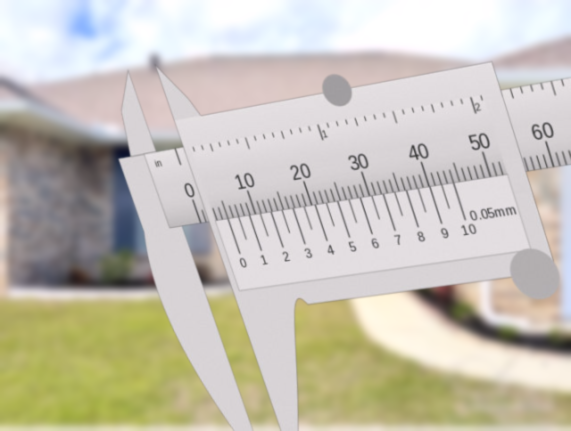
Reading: value=5.0 unit=mm
